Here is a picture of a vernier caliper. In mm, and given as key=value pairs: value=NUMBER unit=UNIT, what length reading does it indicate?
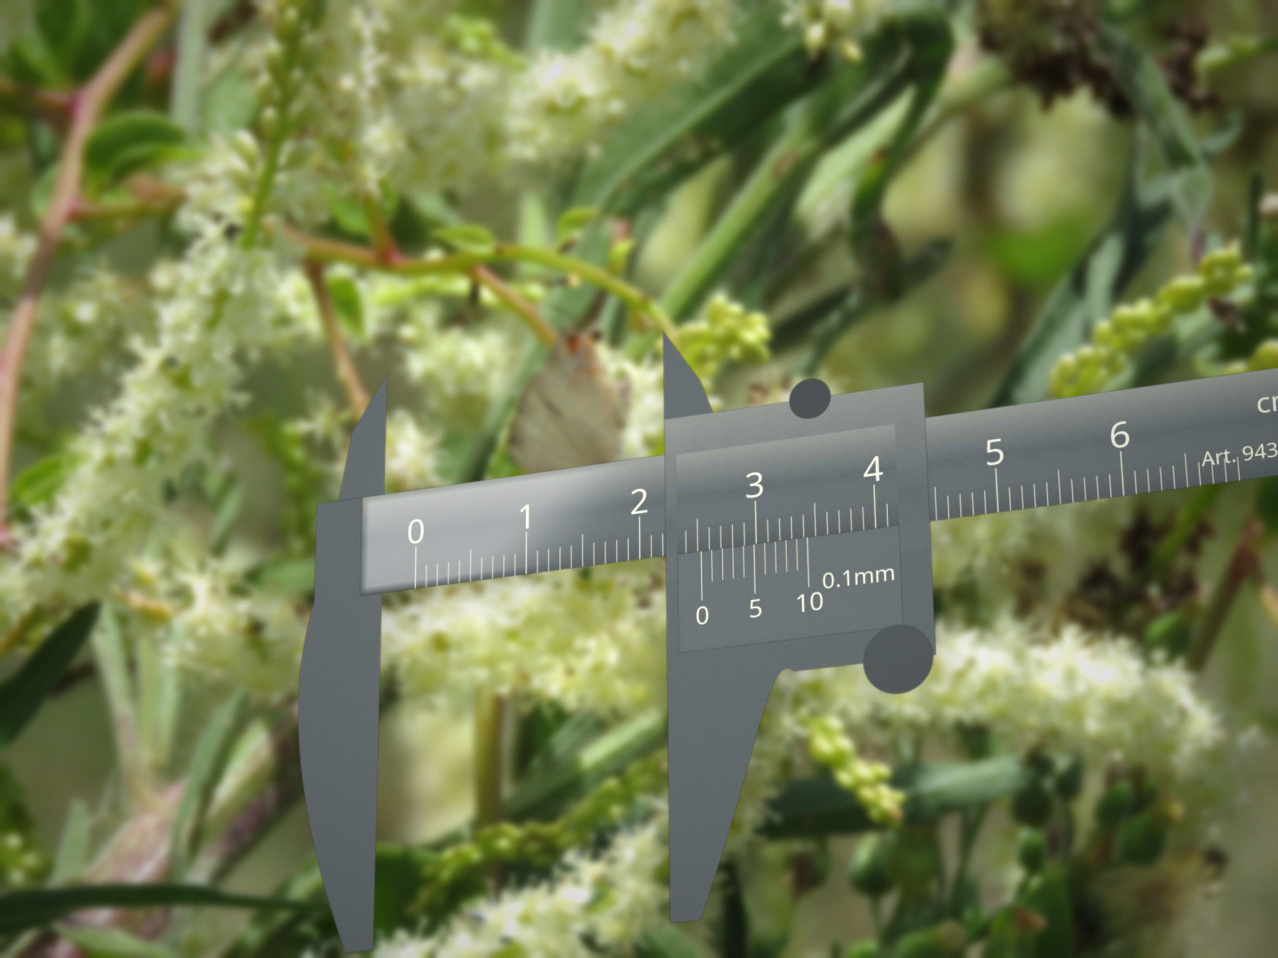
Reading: value=25.3 unit=mm
